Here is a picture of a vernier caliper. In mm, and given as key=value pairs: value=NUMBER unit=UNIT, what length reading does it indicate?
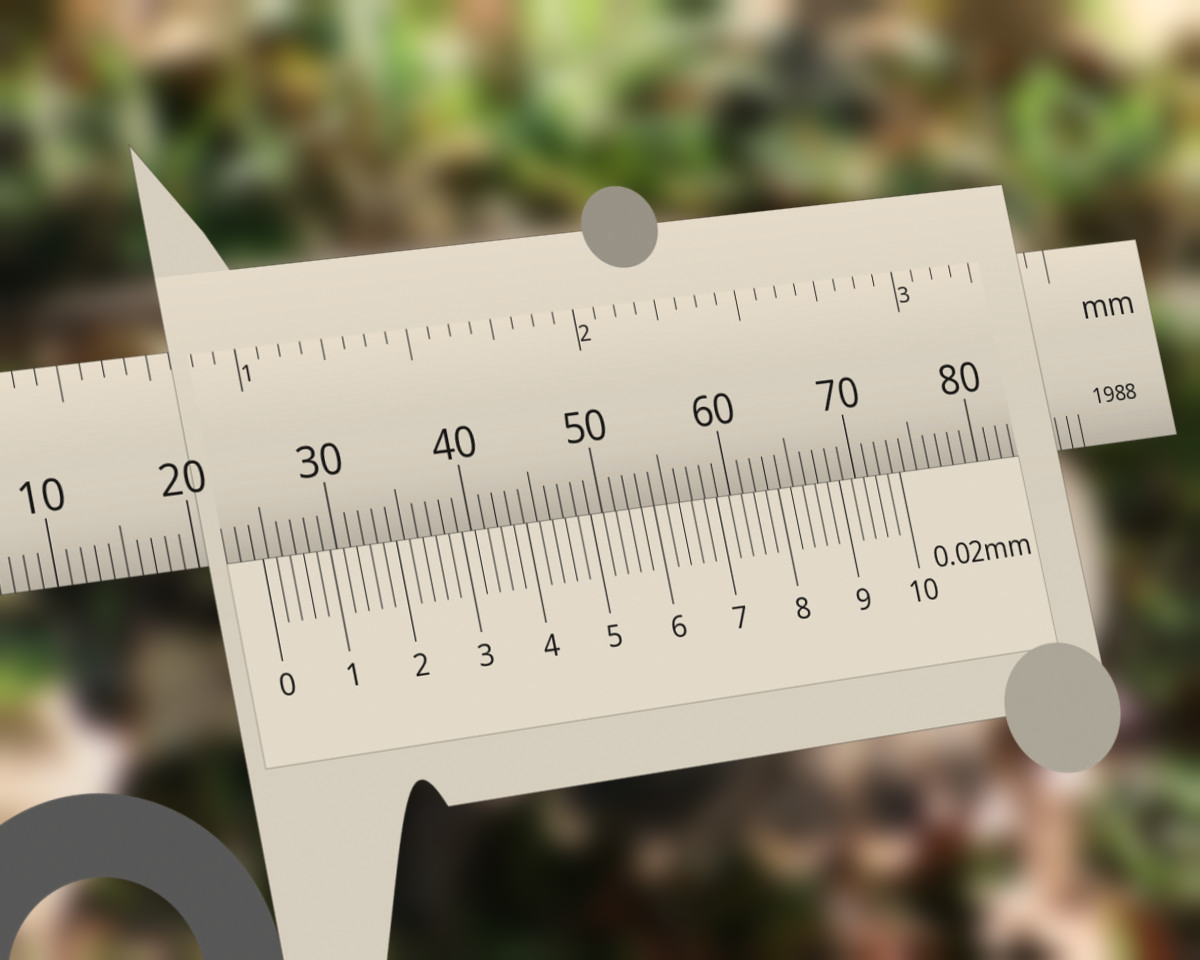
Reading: value=24.6 unit=mm
